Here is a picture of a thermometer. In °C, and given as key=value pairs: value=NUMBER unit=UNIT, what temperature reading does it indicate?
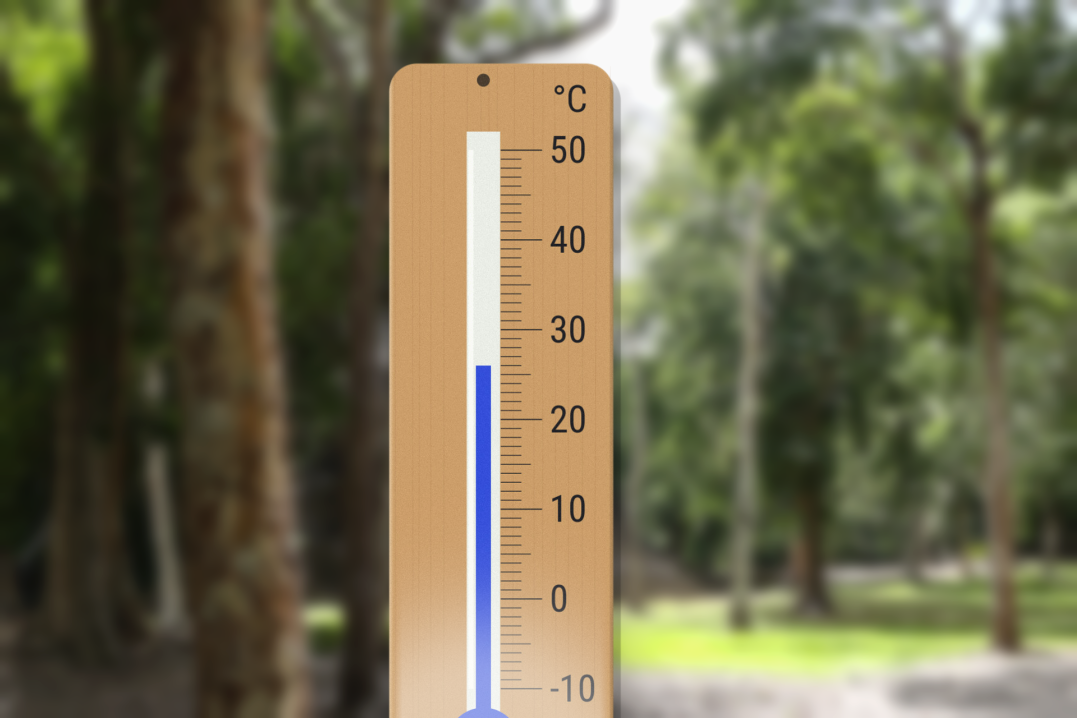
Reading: value=26 unit=°C
